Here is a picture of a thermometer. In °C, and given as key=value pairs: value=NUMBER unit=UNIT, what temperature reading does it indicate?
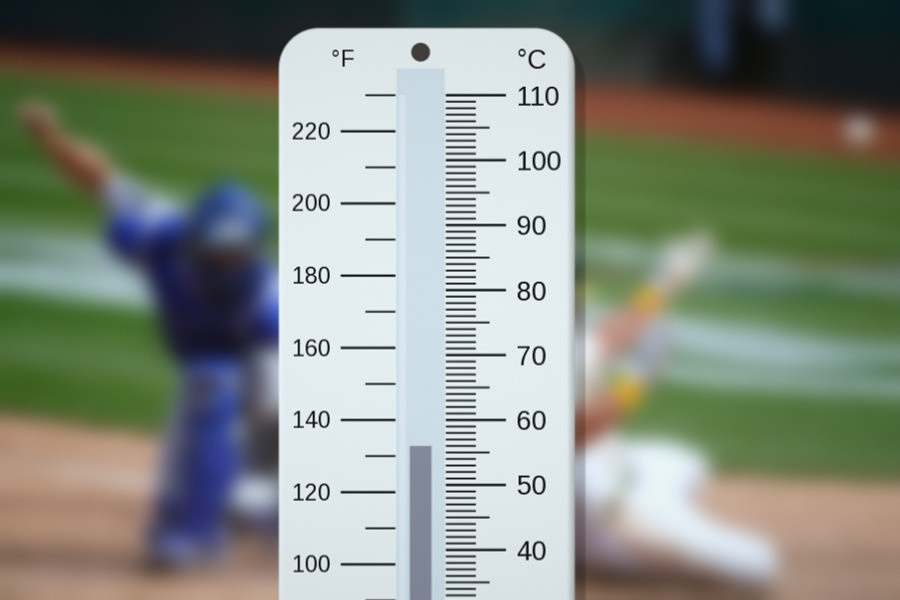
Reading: value=56 unit=°C
